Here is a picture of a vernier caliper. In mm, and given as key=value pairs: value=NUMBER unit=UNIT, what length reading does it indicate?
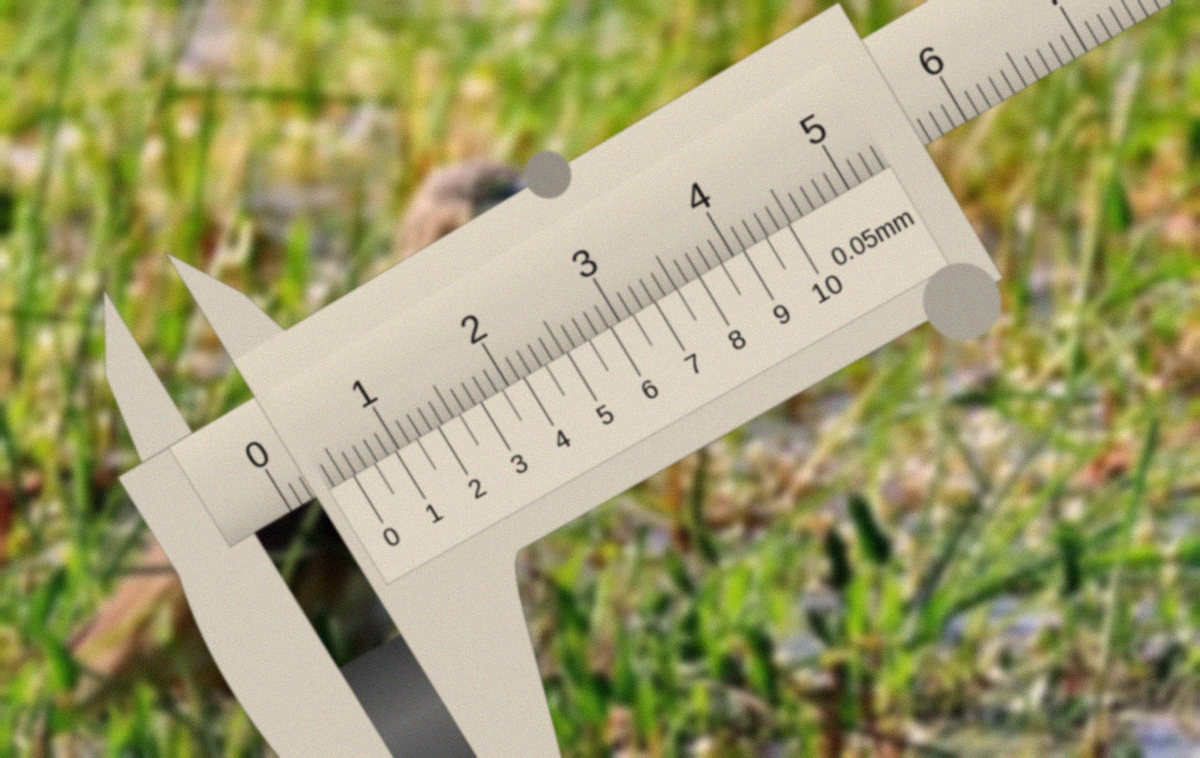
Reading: value=5.8 unit=mm
